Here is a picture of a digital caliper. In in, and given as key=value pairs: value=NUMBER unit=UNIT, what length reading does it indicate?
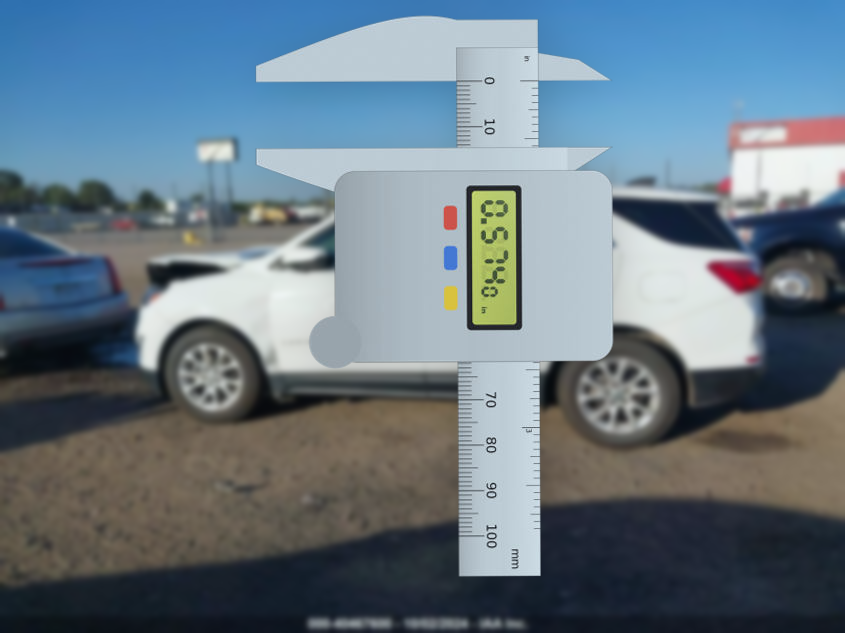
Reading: value=0.5740 unit=in
